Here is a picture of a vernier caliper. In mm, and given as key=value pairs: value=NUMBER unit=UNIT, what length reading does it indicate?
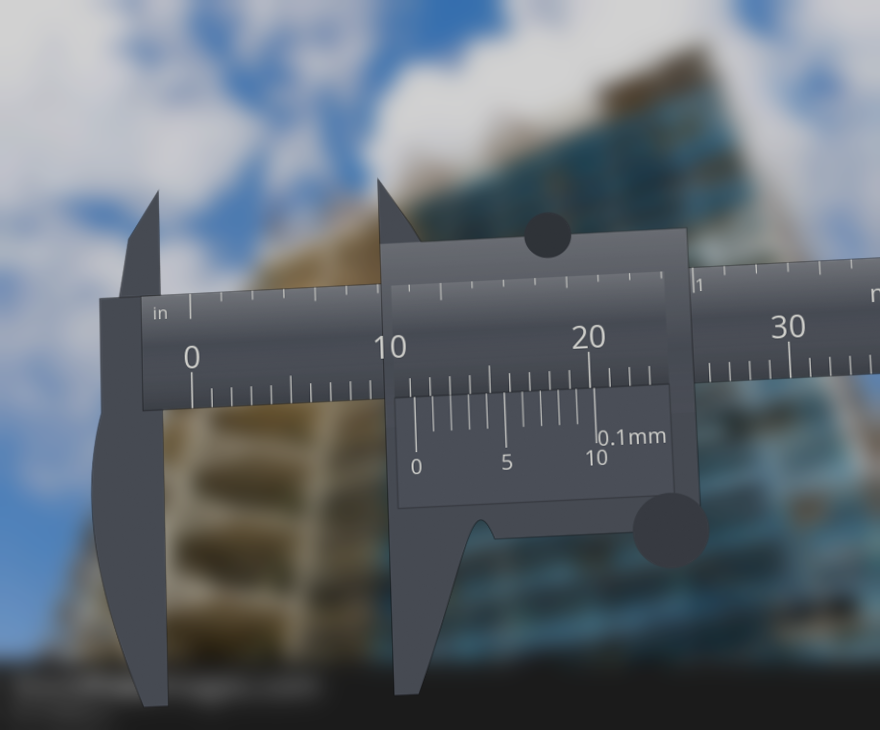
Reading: value=11.2 unit=mm
